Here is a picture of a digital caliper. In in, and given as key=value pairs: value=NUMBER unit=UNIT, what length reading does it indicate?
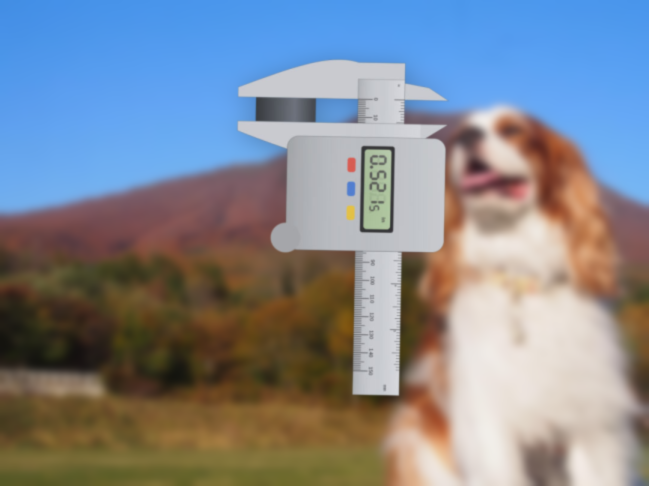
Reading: value=0.5215 unit=in
